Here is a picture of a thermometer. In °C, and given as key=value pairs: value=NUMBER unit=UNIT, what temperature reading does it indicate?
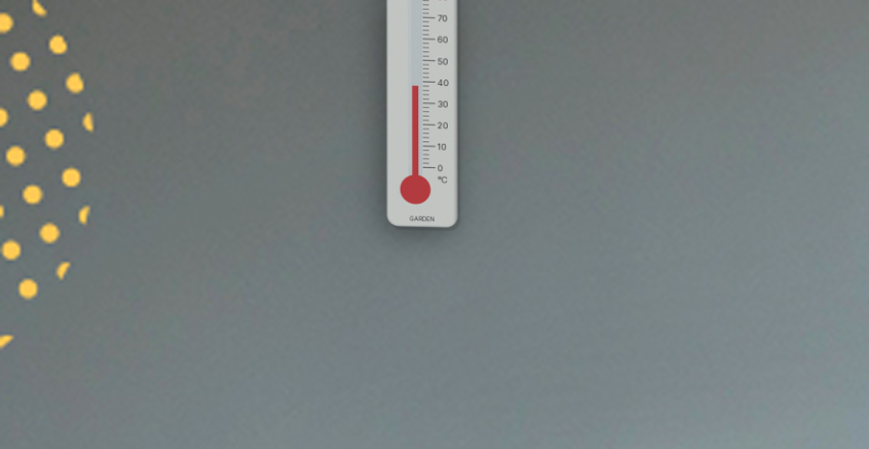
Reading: value=38 unit=°C
